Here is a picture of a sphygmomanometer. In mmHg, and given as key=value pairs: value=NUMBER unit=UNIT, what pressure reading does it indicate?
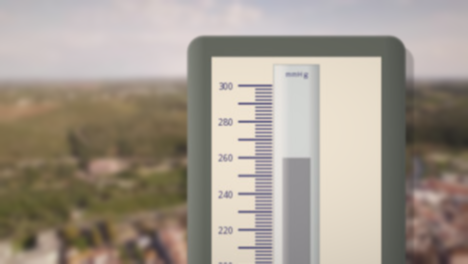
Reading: value=260 unit=mmHg
